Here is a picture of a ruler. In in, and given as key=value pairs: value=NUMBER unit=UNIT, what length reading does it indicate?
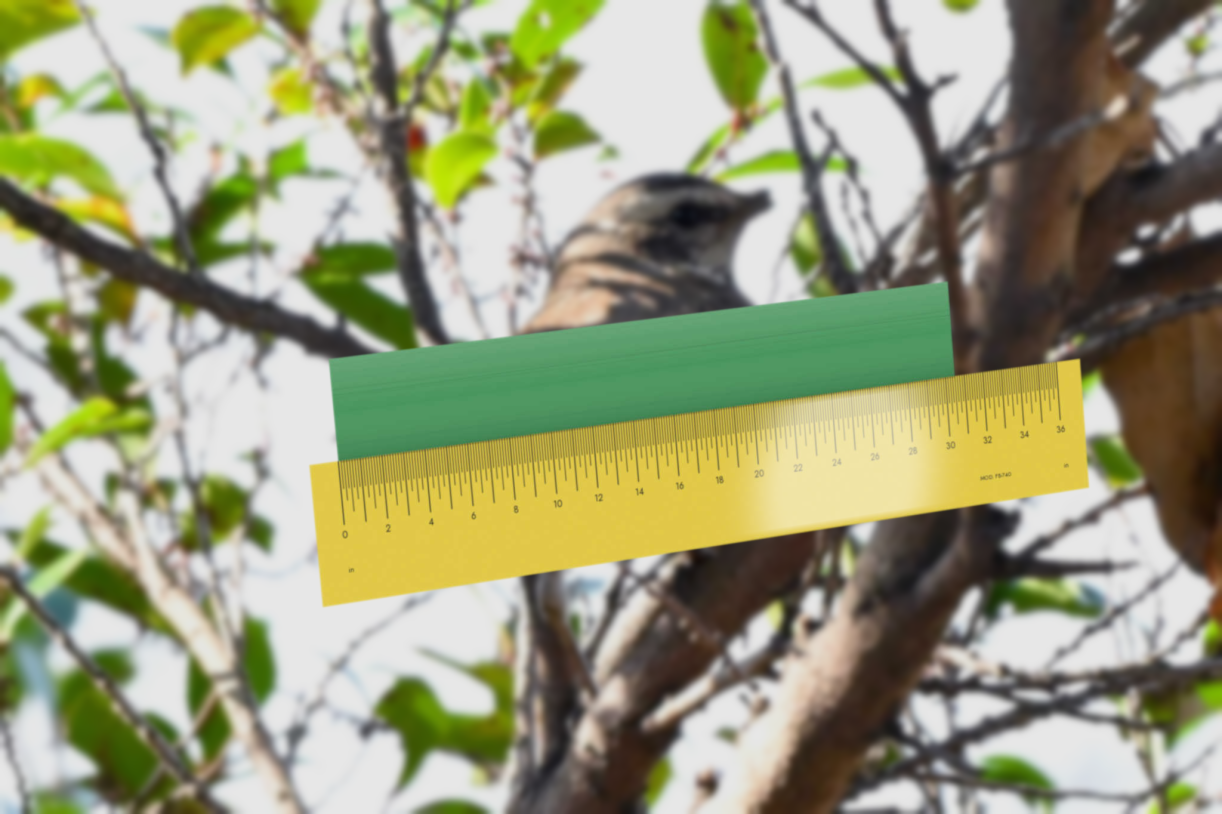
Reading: value=30.5 unit=in
